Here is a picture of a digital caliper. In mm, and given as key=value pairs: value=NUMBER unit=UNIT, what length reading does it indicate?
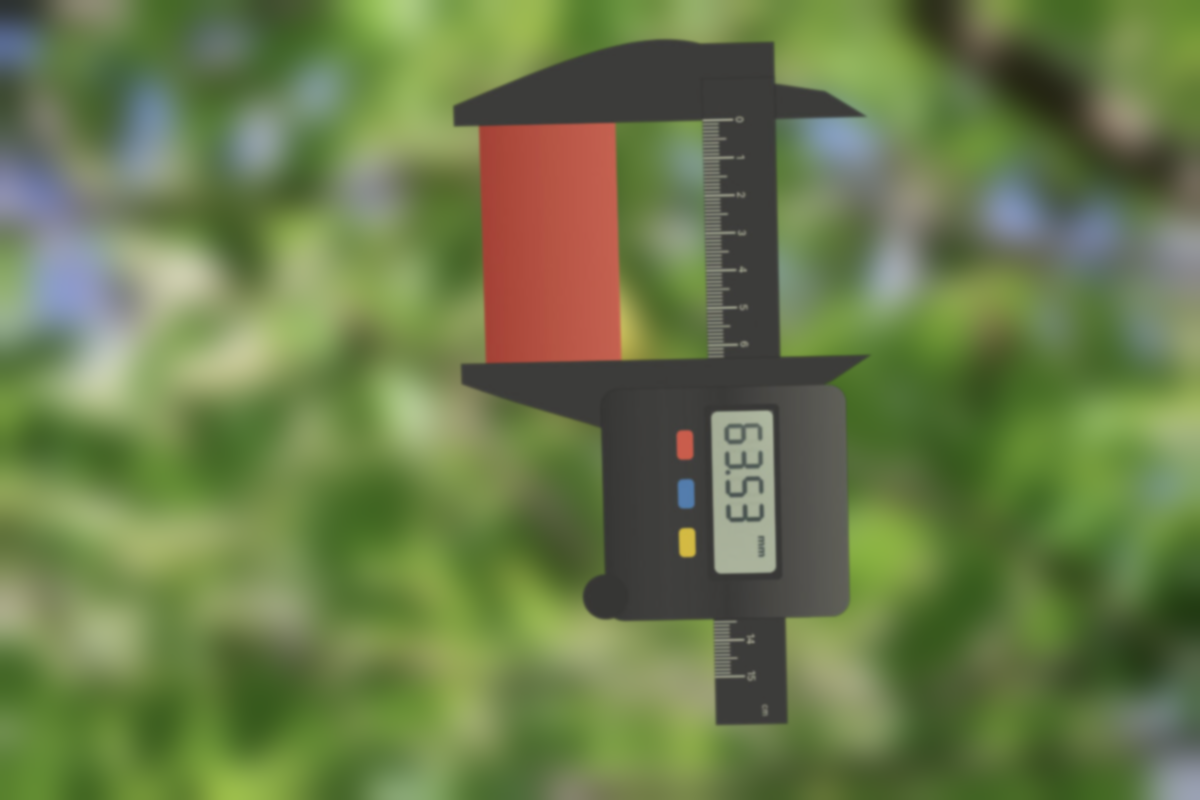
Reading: value=63.53 unit=mm
